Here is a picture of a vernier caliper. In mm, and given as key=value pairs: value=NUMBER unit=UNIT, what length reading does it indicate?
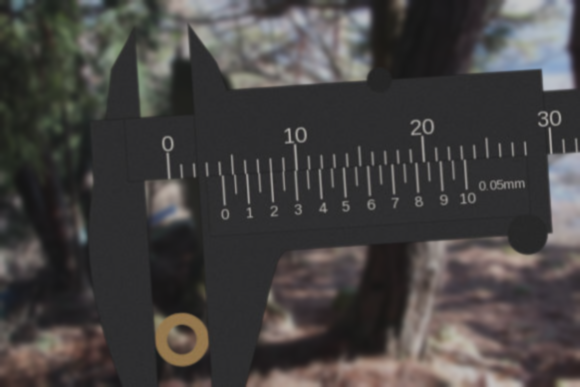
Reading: value=4.2 unit=mm
